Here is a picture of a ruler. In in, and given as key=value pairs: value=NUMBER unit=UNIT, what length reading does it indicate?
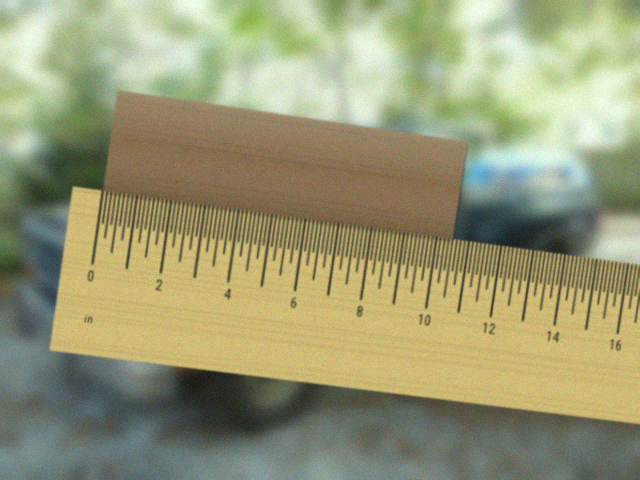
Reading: value=10.5 unit=in
